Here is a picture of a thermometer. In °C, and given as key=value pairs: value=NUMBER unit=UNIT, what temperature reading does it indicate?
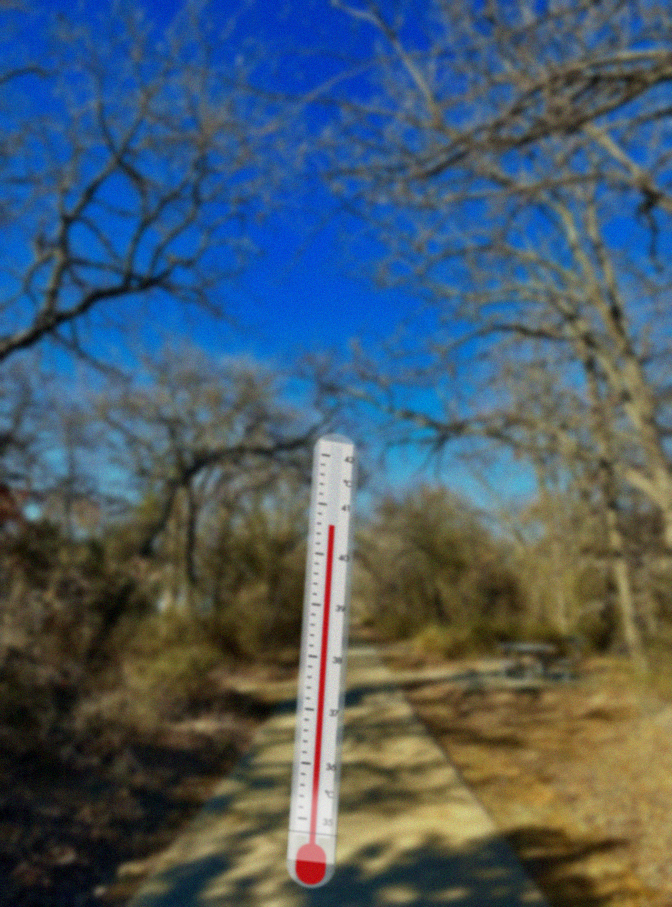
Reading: value=40.6 unit=°C
